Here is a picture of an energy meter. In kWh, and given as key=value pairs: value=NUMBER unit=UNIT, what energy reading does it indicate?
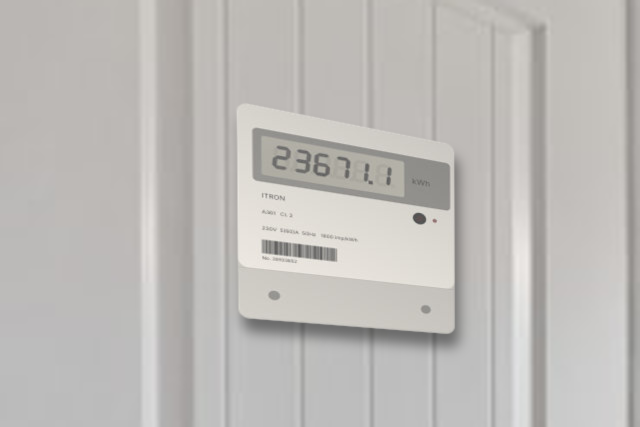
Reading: value=23671.1 unit=kWh
